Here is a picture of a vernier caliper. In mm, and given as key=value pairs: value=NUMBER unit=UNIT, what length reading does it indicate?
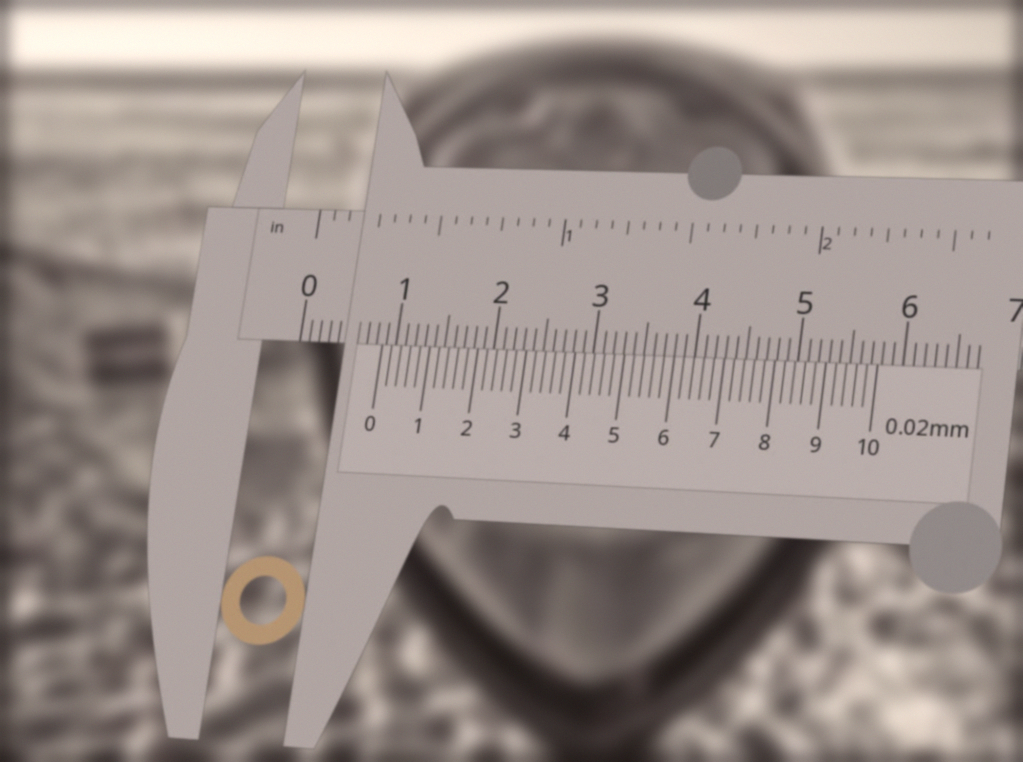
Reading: value=8.6 unit=mm
